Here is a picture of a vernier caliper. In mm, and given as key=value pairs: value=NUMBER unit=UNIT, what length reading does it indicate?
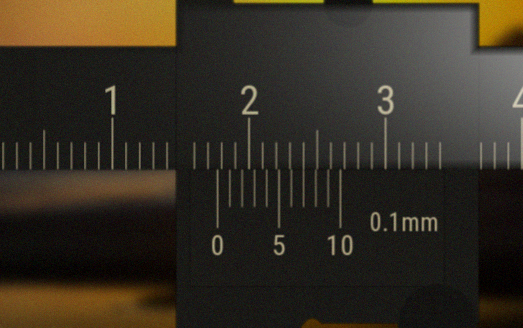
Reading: value=17.7 unit=mm
